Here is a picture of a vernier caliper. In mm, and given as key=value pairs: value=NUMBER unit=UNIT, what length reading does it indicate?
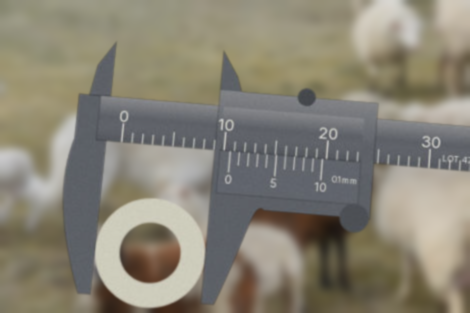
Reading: value=10.6 unit=mm
